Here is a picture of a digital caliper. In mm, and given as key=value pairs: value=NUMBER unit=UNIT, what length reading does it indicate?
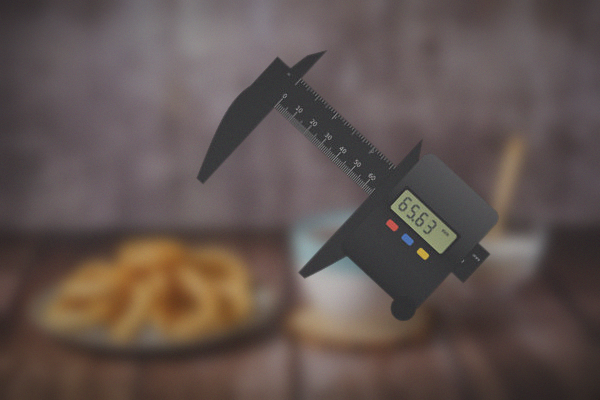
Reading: value=65.63 unit=mm
